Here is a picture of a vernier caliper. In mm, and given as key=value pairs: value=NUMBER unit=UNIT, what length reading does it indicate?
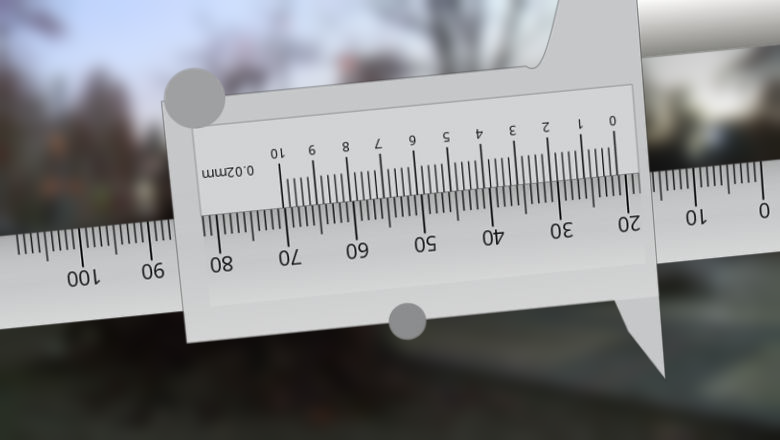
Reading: value=21.2 unit=mm
